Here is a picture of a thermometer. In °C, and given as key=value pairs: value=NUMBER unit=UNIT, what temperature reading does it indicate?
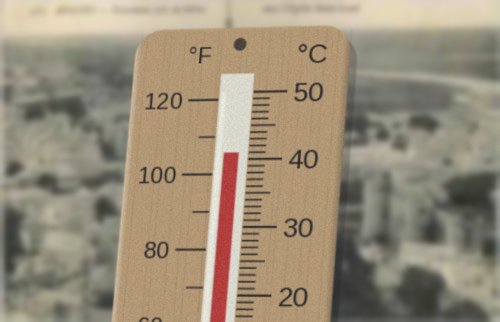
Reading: value=41 unit=°C
